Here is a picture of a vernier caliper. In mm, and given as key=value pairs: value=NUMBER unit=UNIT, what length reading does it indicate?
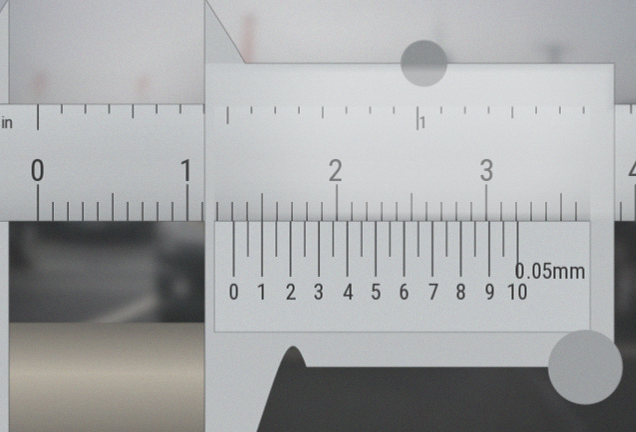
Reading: value=13.1 unit=mm
